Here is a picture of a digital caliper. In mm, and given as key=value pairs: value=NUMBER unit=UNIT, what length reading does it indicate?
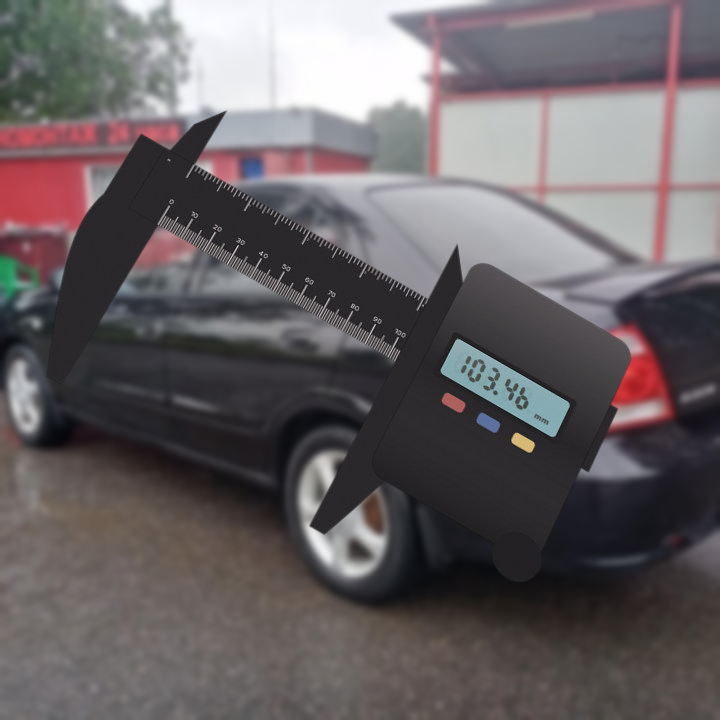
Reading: value=103.46 unit=mm
